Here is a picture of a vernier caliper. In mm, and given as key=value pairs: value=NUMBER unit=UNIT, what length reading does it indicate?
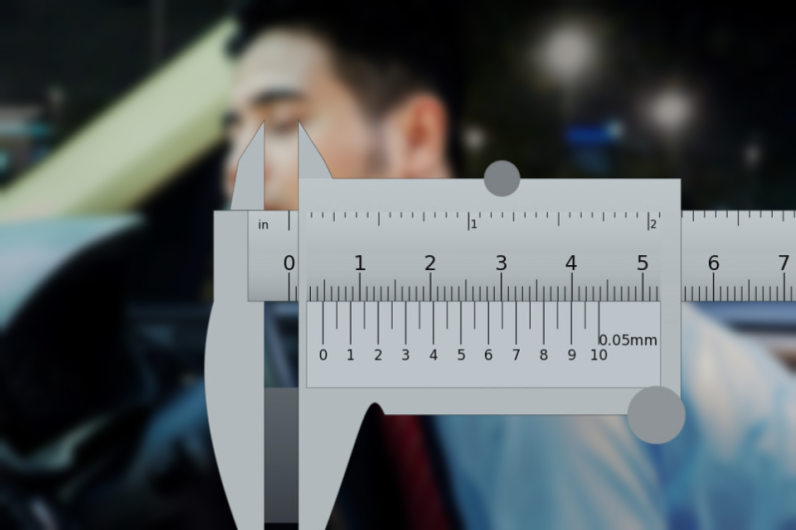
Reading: value=4.8 unit=mm
